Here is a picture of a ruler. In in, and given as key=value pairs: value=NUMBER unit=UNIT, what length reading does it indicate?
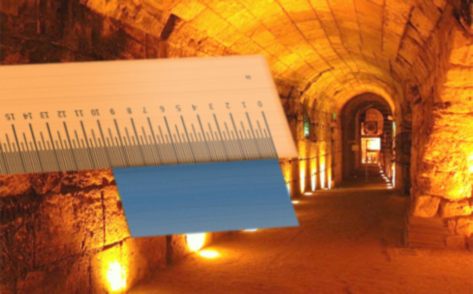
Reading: value=10 unit=in
